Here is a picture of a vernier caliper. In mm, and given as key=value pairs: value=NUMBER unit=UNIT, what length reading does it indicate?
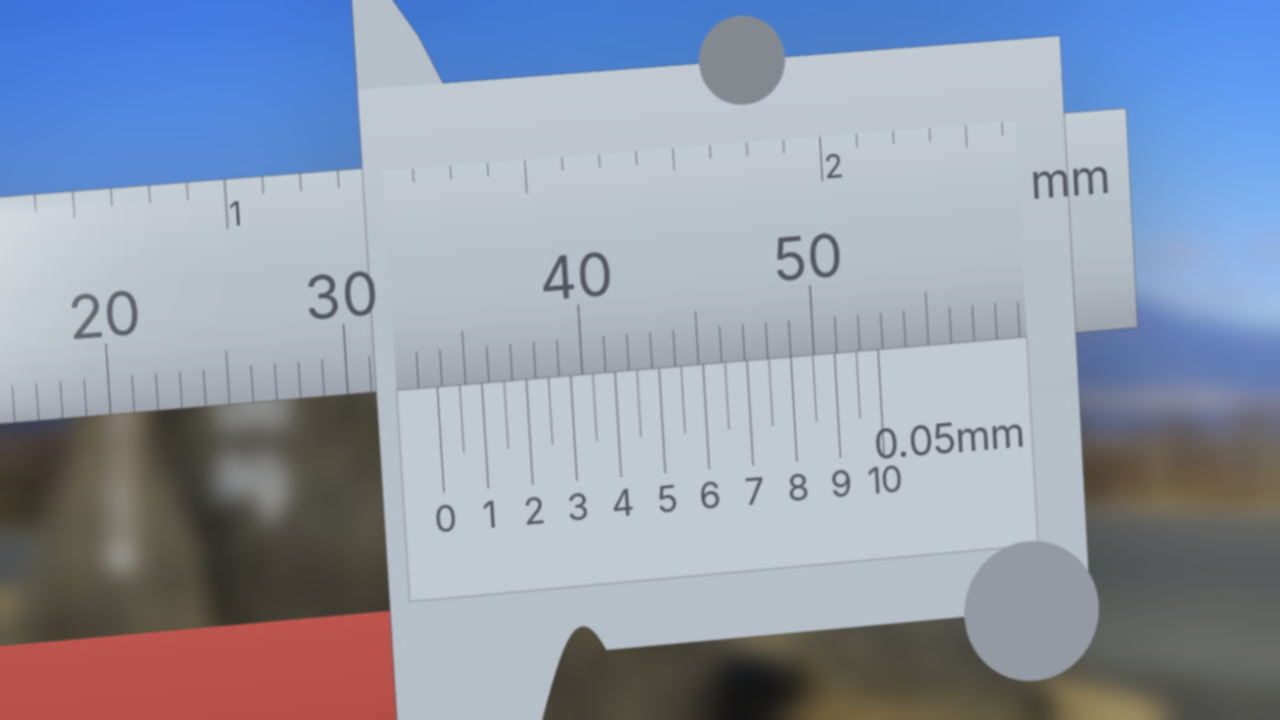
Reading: value=33.8 unit=mm
